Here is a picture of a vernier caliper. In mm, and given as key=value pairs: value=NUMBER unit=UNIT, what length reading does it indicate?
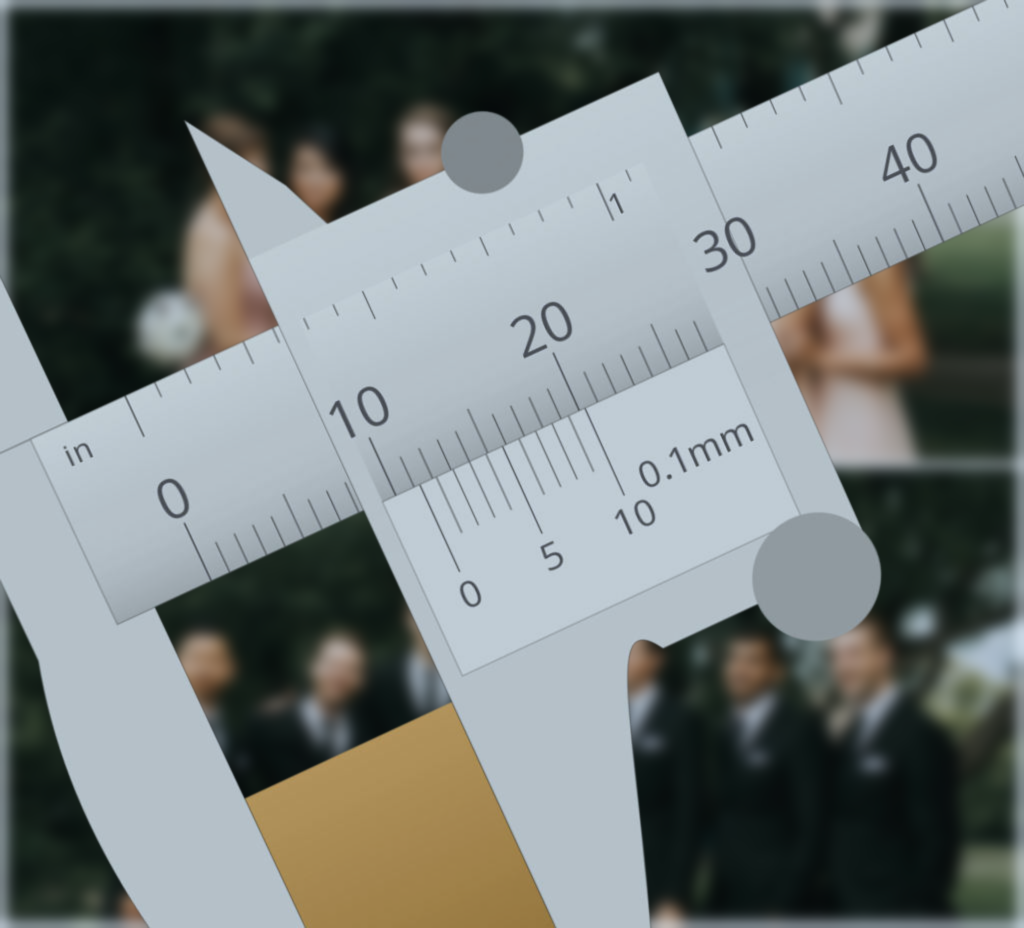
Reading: value=11.3 unit=mm
